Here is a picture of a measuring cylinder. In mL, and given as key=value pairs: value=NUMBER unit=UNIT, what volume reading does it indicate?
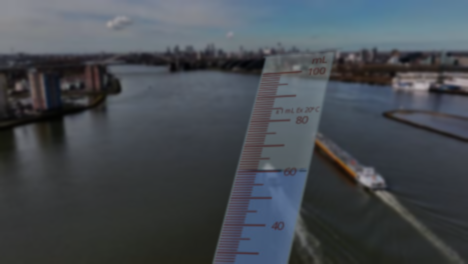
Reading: value=60 unit=mL
